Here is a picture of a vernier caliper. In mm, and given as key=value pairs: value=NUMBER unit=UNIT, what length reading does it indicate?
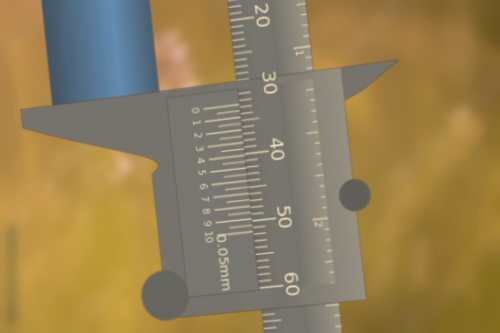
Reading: value=32.6 unit=mm
